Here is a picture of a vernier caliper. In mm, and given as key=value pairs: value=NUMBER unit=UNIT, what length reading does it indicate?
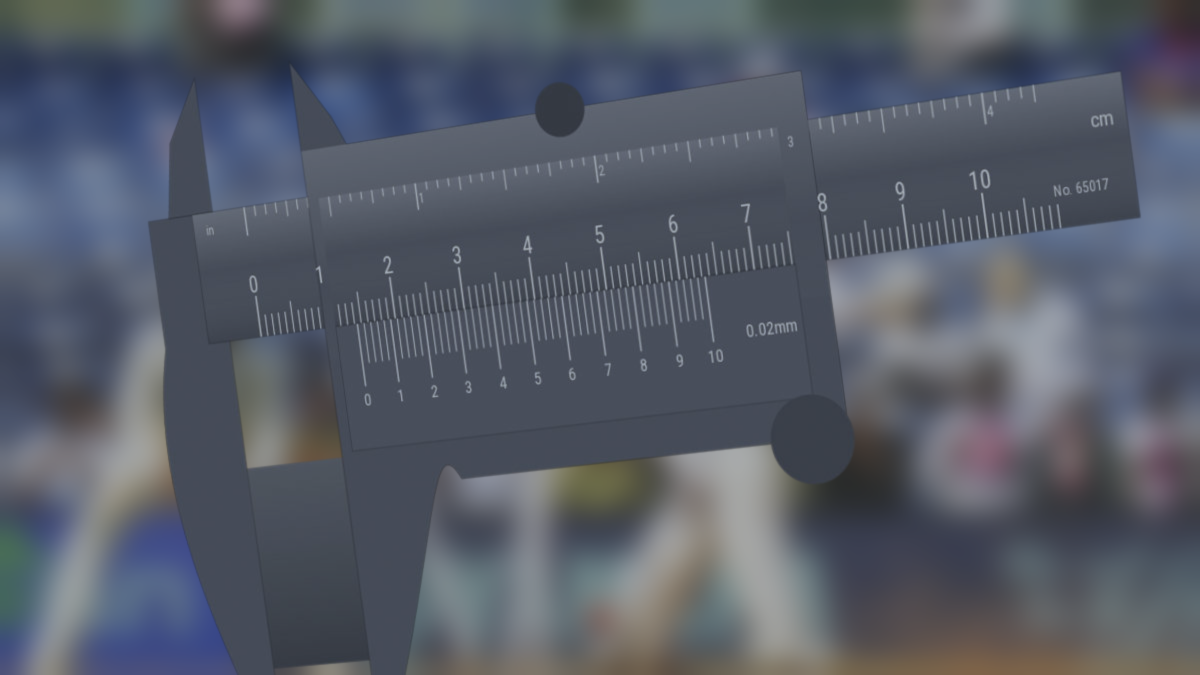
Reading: value=14.4 unit=mm
